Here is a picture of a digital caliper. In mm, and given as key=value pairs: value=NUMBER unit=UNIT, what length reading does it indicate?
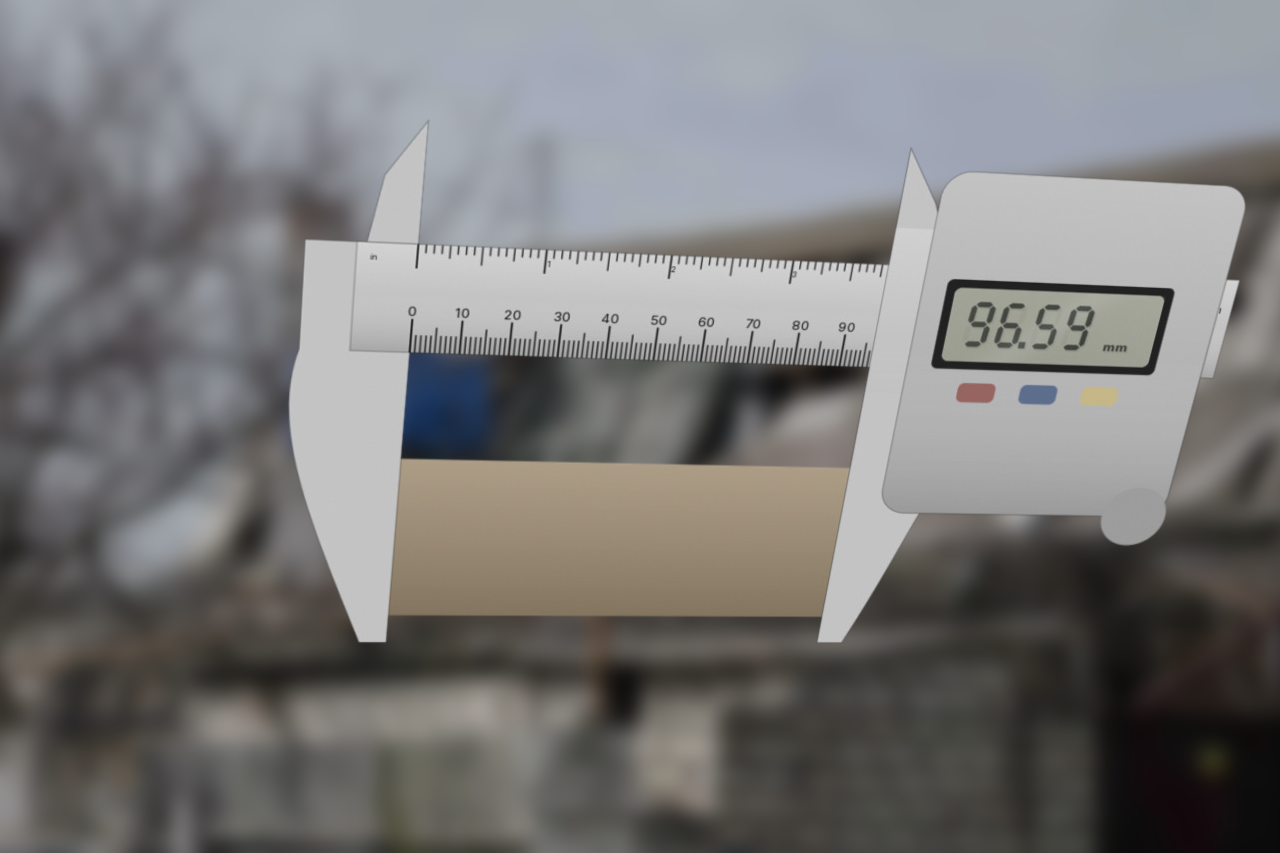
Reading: value=96.59 unit=mm
